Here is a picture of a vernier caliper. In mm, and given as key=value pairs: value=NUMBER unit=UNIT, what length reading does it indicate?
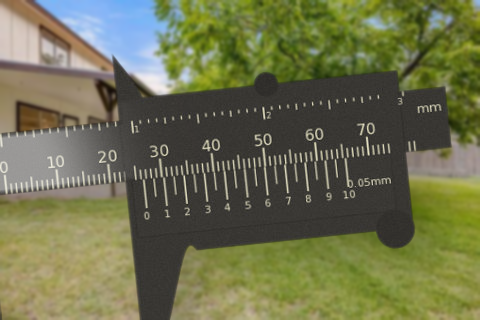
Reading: value=26.5 unit=mm
